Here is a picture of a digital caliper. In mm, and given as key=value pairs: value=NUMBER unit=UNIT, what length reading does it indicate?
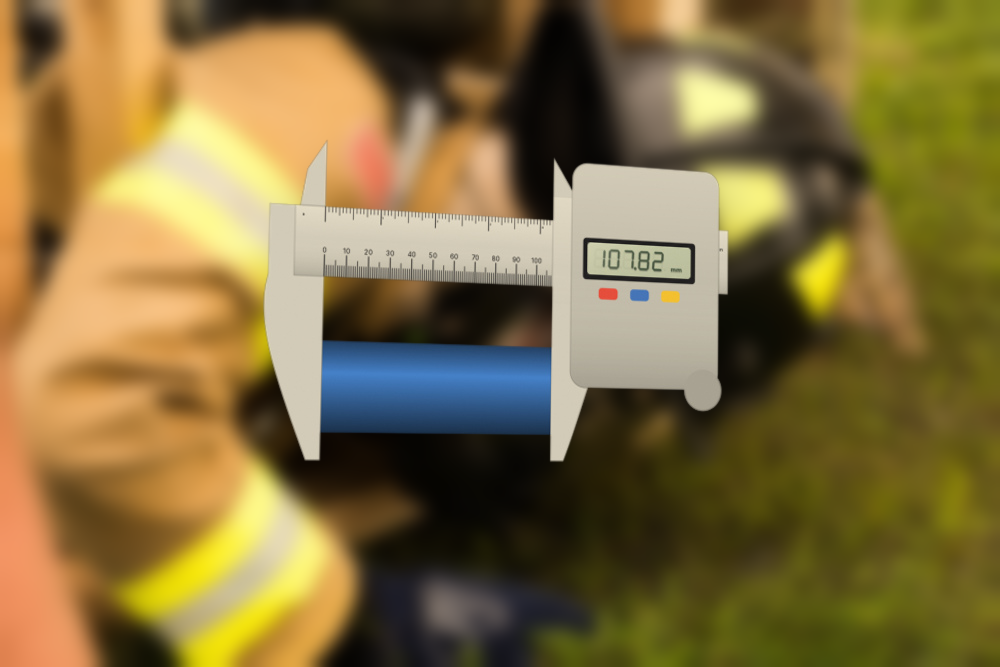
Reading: value=107.82 unit=mm
